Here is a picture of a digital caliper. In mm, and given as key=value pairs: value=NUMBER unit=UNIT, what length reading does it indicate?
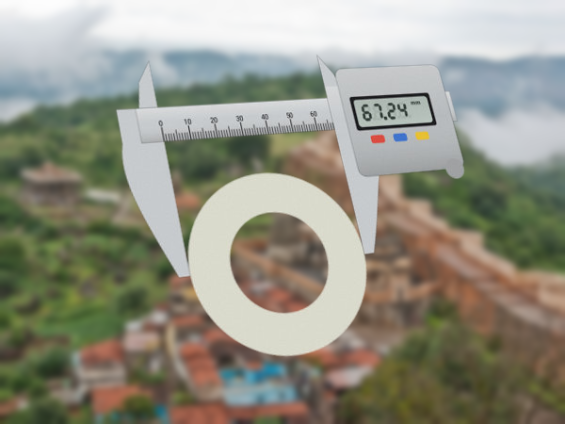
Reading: value=67.24 unit=mm
